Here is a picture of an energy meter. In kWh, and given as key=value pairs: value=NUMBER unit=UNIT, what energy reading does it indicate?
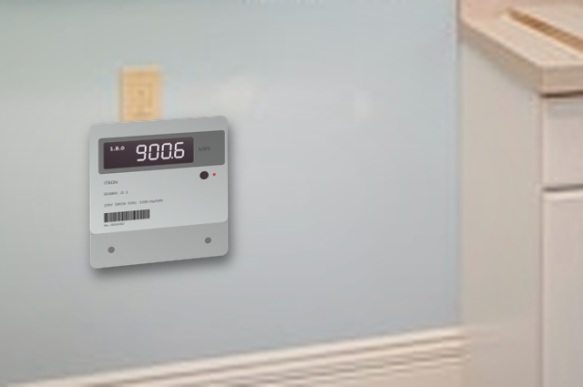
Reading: value=900.6 unit=kWh
